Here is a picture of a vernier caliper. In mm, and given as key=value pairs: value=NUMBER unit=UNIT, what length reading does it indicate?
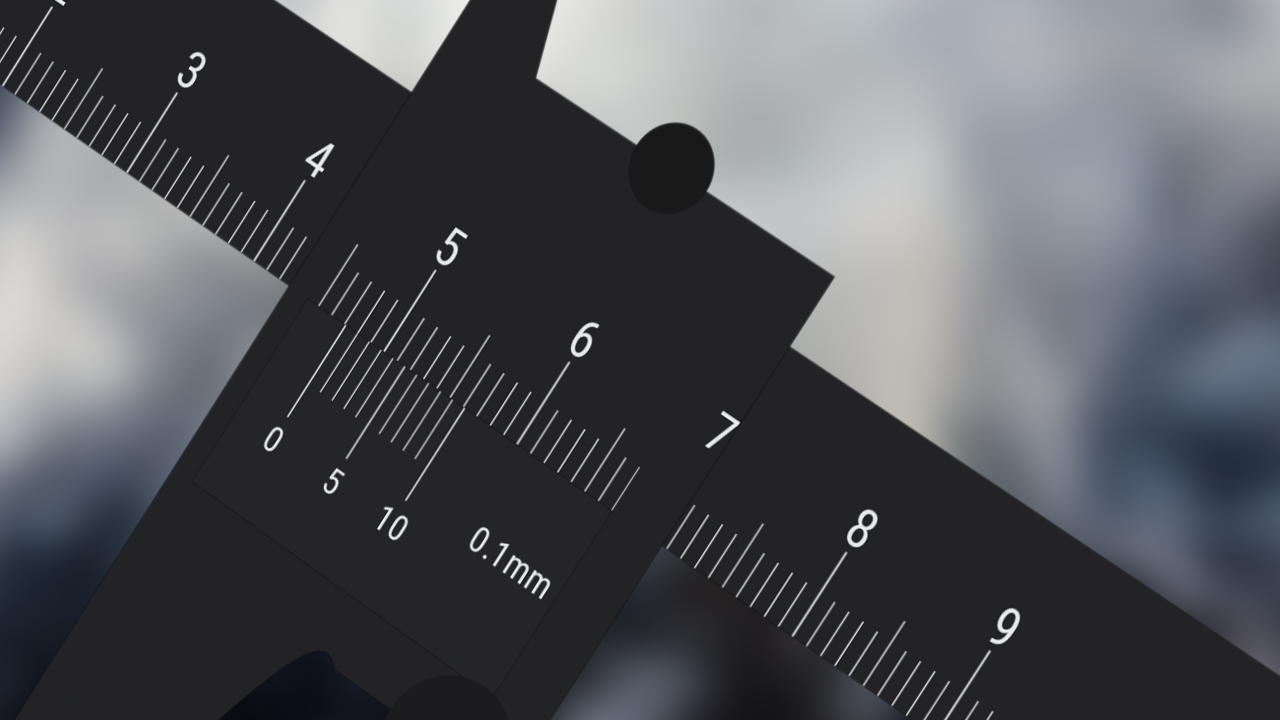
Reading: value=47.1 unit=mm
